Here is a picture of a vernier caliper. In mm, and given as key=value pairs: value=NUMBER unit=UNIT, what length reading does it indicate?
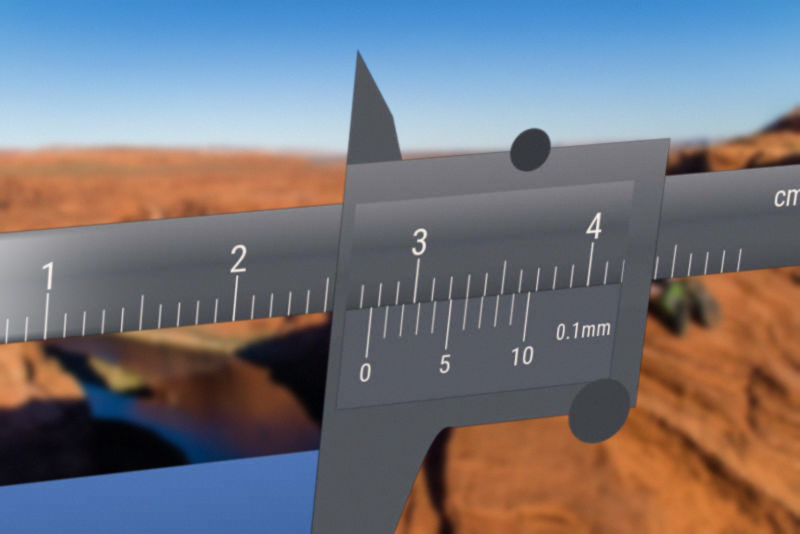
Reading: value=27.6 unit=mm
